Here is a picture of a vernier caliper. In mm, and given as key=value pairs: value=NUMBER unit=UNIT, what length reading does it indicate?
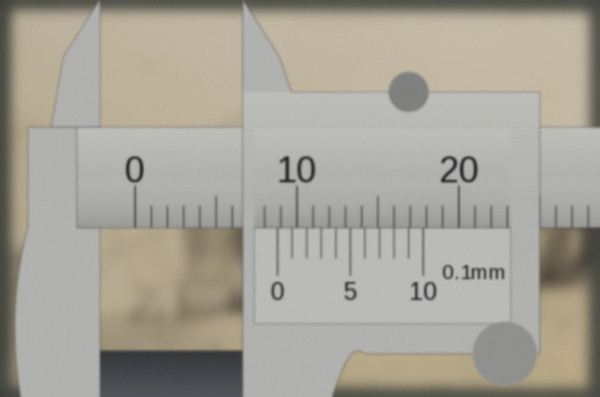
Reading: value=8.8 unit=mm
